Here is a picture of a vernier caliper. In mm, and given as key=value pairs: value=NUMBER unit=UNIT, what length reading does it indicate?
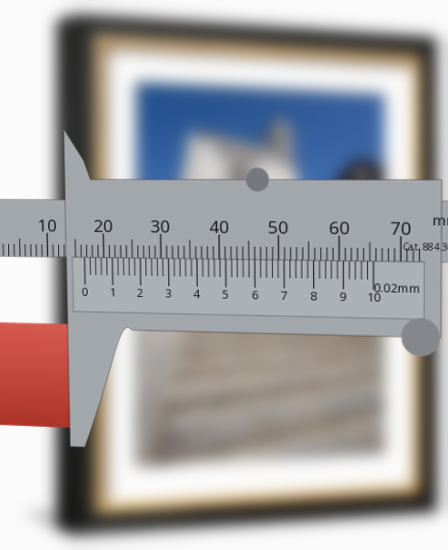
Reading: value=16.6 unit=mm
